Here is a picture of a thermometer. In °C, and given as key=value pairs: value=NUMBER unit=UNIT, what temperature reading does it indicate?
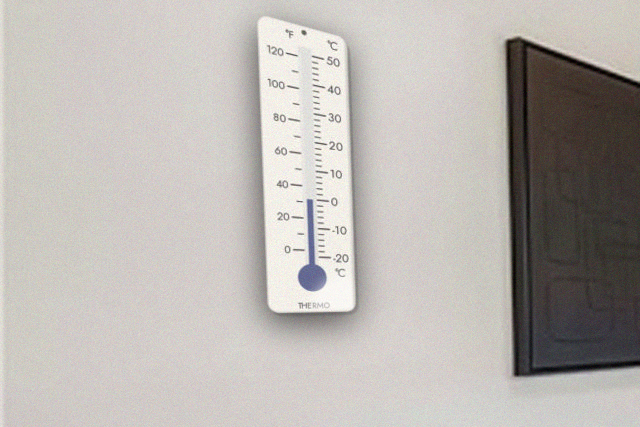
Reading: value=0 unit=°C
